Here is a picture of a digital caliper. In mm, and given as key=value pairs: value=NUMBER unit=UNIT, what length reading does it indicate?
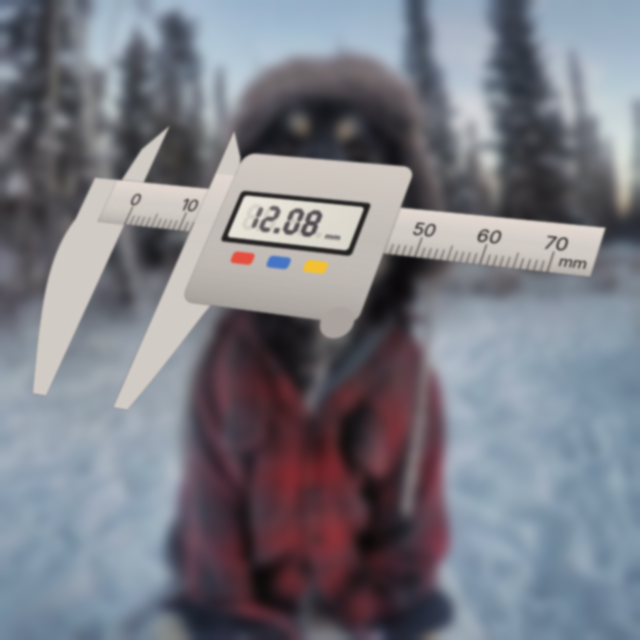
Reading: value=12.08 unit=mm
